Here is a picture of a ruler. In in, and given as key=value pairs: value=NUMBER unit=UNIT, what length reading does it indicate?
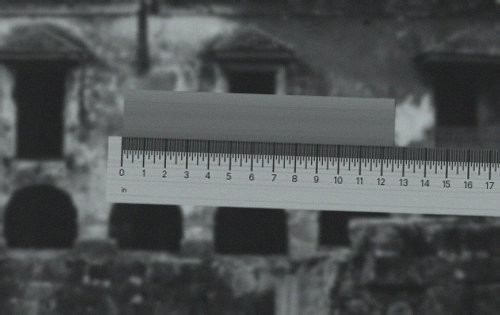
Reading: value=12.5 unit=in
